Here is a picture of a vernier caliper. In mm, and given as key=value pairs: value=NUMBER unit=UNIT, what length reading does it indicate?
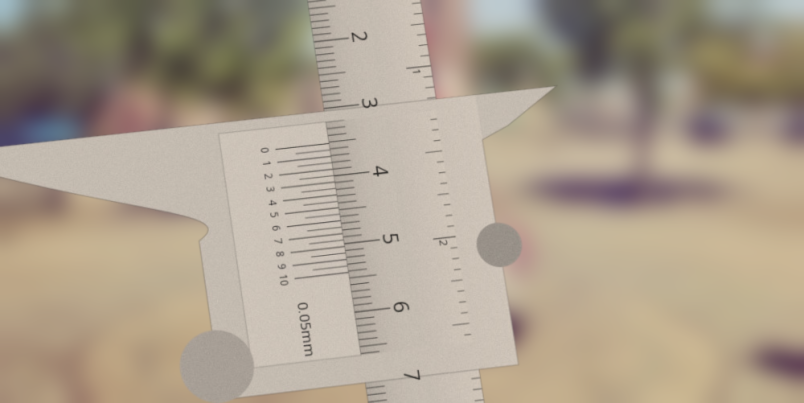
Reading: value=35.2 unit=mm
